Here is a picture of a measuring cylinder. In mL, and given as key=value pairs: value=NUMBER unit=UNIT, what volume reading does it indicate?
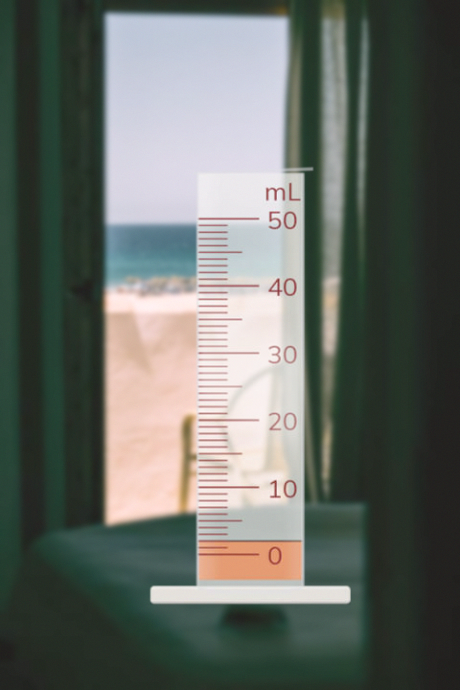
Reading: value=2 unit=mL
